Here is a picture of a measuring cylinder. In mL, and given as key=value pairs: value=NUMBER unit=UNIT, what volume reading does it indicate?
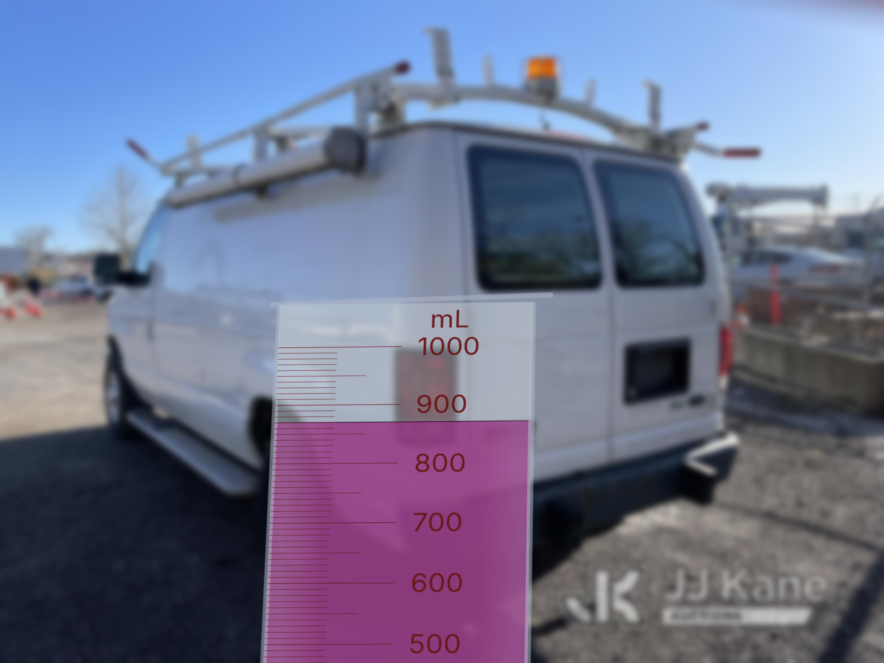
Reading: value=870 unit=mL
